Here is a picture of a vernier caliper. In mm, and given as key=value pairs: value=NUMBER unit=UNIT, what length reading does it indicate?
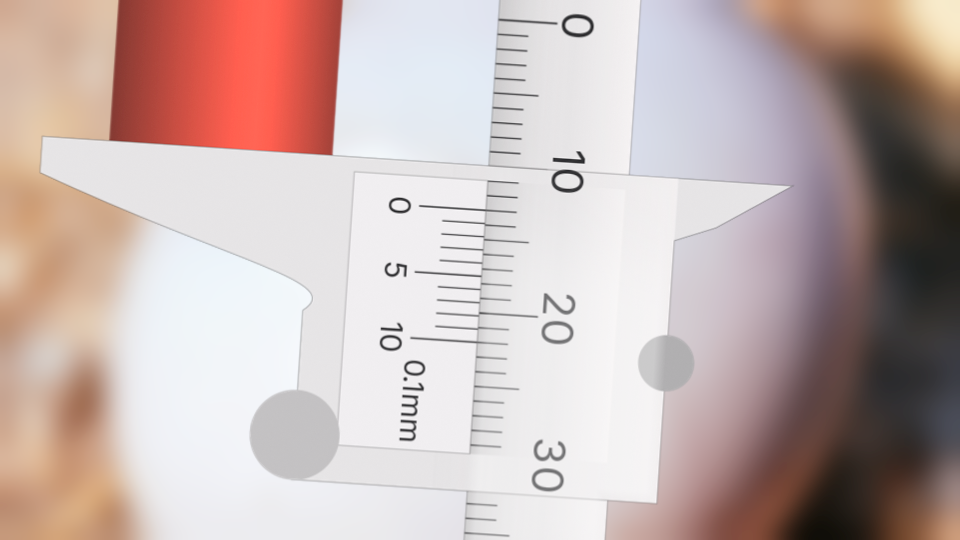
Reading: value=13.0 unit=mm
